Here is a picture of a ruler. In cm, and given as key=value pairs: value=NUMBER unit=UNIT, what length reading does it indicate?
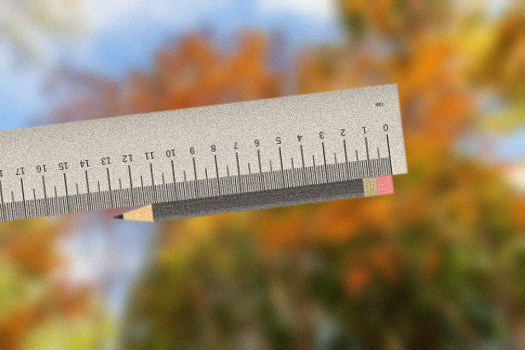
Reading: value=13 unit=cm
